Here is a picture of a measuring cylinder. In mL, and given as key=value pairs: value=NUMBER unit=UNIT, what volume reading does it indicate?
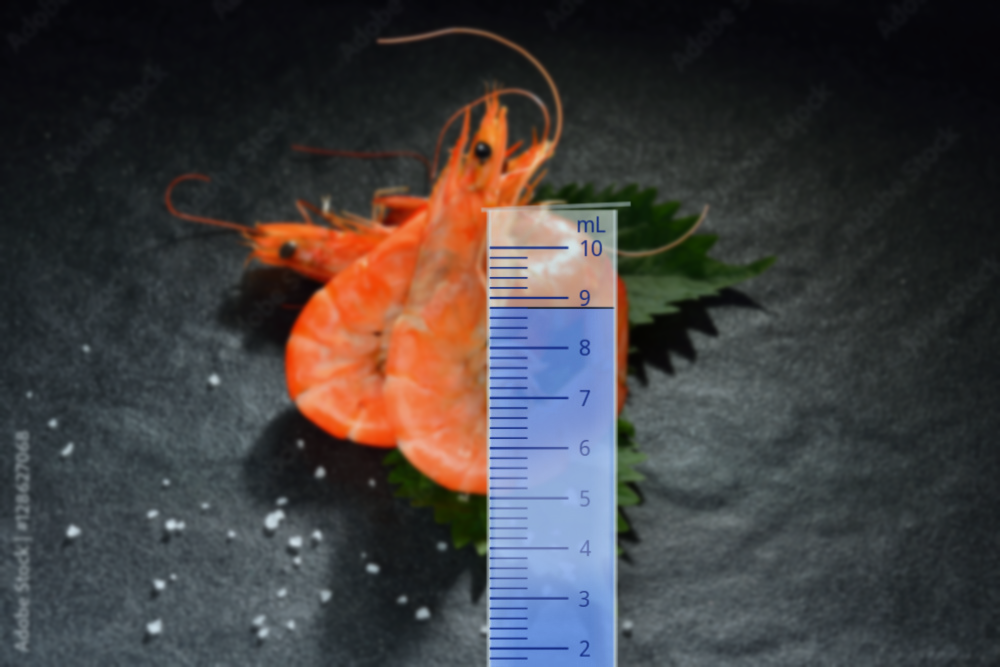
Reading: value=8.8 unit=mL
